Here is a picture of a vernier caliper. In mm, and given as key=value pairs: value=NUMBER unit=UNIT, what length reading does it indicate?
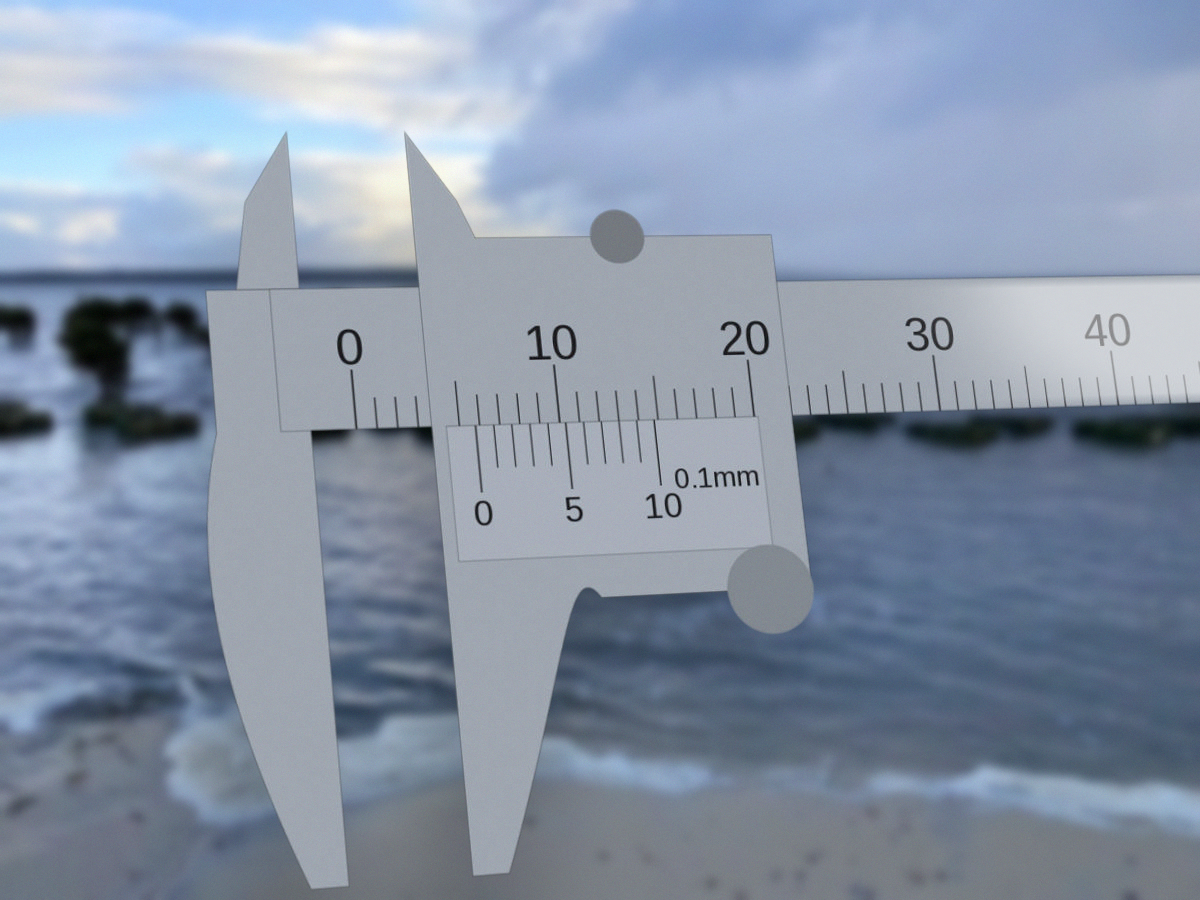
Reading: value=5.8 unit=mm
